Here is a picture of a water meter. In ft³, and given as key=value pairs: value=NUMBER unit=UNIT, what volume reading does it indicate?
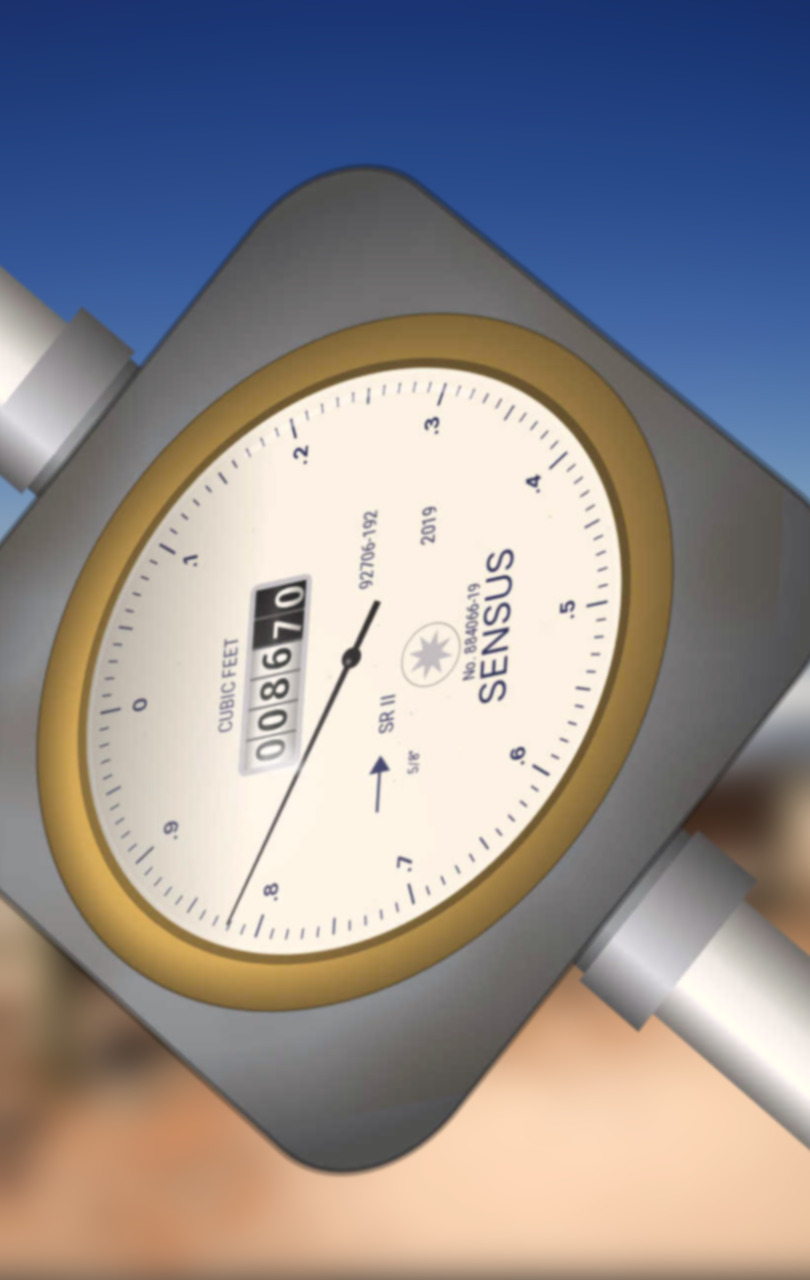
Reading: value=8669.82 unit=ft³
